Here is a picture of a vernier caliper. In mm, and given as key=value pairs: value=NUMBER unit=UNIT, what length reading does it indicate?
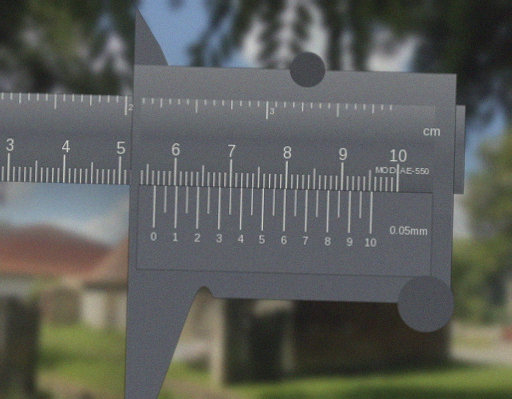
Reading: value=56.4 unit=mm
